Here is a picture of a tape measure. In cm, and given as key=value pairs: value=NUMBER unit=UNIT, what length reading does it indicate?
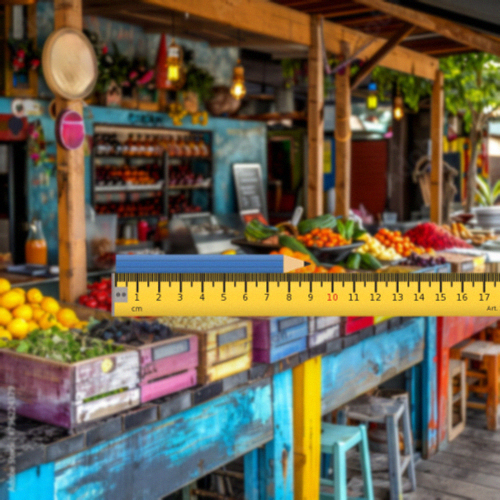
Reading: value=9 unit=cm
